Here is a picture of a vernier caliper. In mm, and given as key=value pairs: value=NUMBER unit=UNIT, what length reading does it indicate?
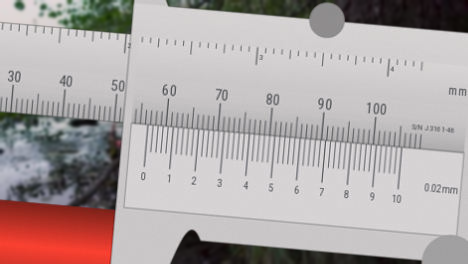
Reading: value=56.5 unit=mm
